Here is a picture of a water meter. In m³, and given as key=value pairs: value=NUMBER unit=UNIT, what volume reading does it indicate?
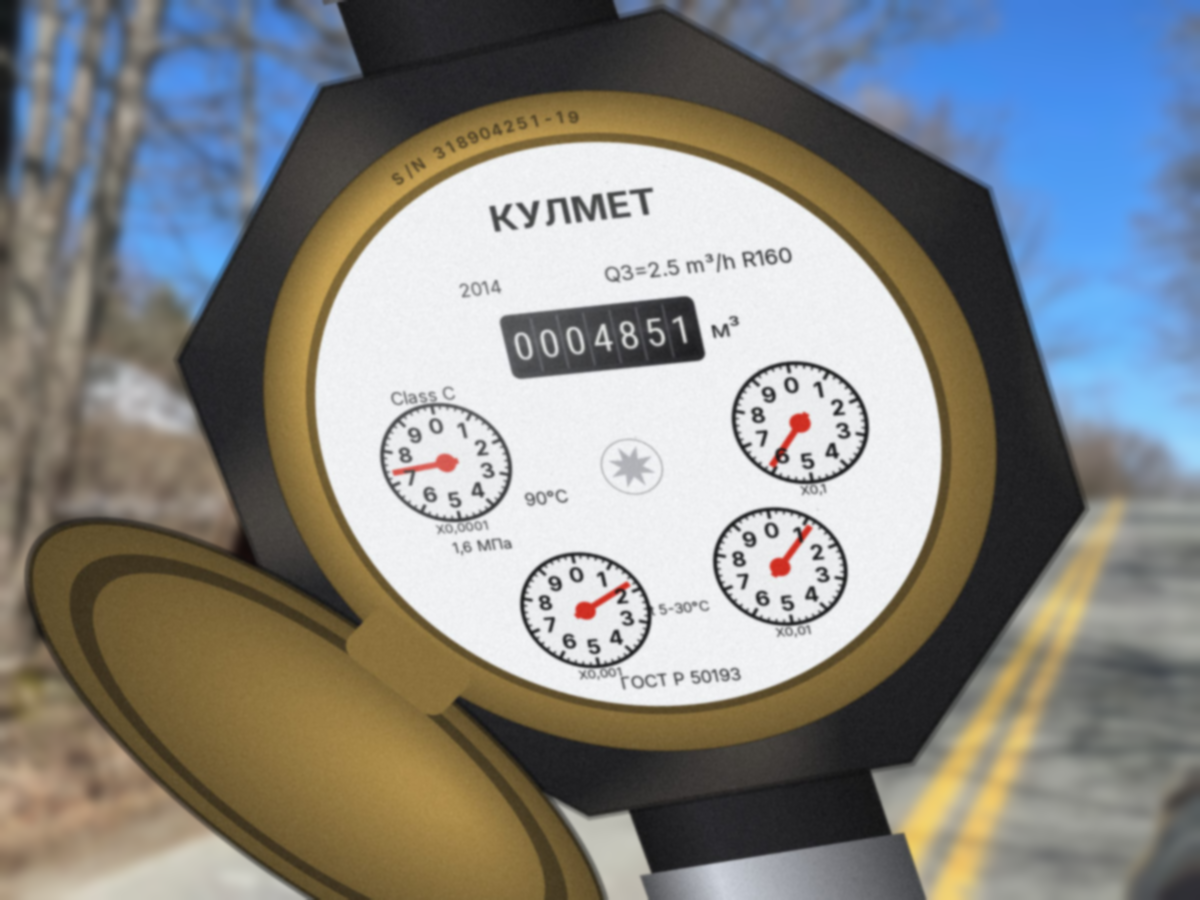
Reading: value=4851.6117 unit=m³
